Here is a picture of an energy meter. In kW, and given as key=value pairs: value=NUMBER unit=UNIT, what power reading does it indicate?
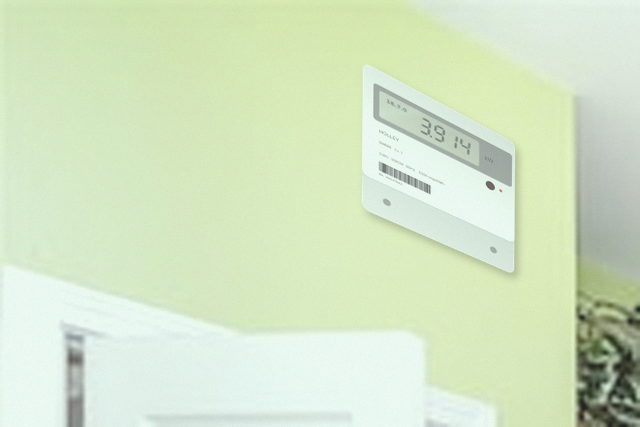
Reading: value=3.914 unit=kW
